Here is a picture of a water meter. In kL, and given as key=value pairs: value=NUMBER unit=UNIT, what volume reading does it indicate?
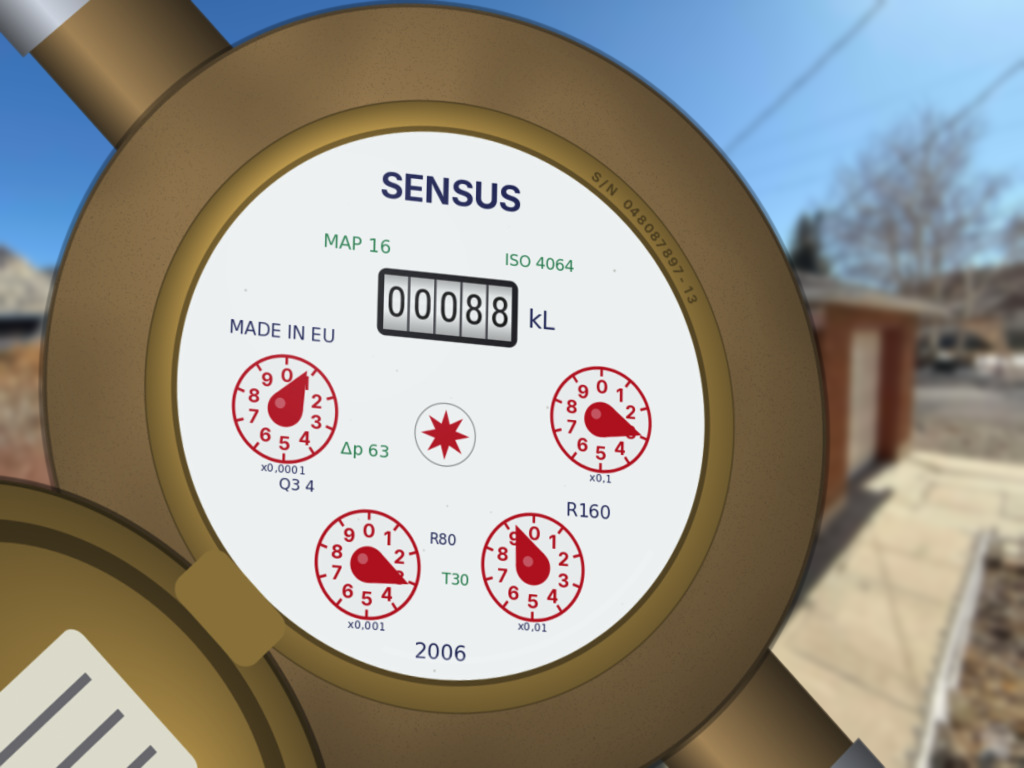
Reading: value=88.2930 unit=kL
